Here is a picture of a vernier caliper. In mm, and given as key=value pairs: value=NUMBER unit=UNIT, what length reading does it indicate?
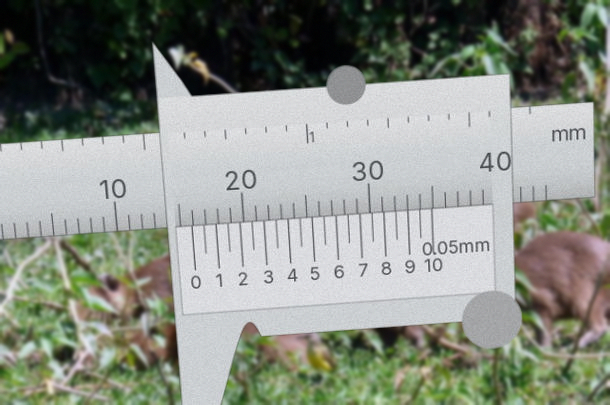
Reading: value=15.9 unit=mm
